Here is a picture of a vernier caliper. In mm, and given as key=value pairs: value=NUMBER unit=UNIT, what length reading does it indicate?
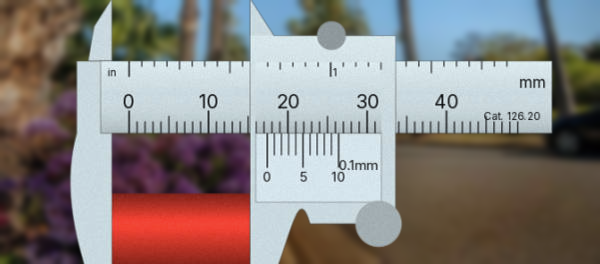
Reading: value=17.4 unit=mm
